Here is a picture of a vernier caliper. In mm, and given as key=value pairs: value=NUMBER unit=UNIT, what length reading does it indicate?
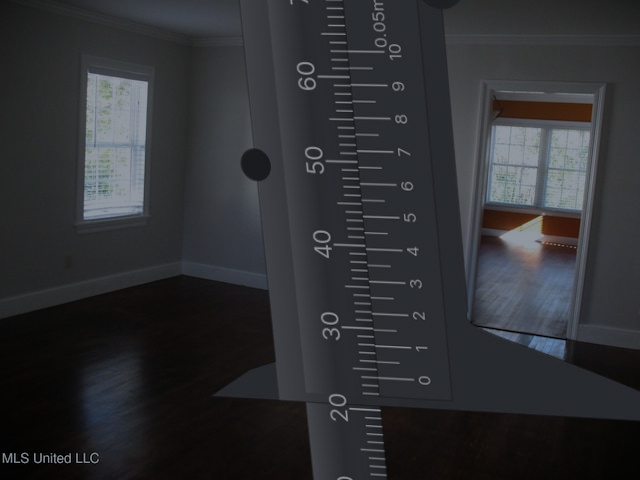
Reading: value=24.0 unit=mm
